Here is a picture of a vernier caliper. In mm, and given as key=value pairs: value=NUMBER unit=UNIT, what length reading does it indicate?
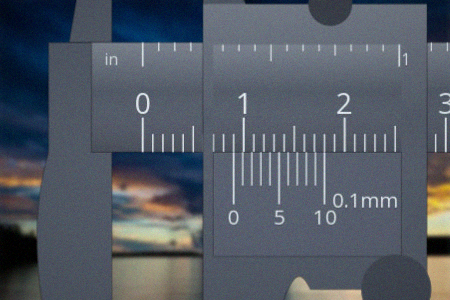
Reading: value=9.0 unit=mm
